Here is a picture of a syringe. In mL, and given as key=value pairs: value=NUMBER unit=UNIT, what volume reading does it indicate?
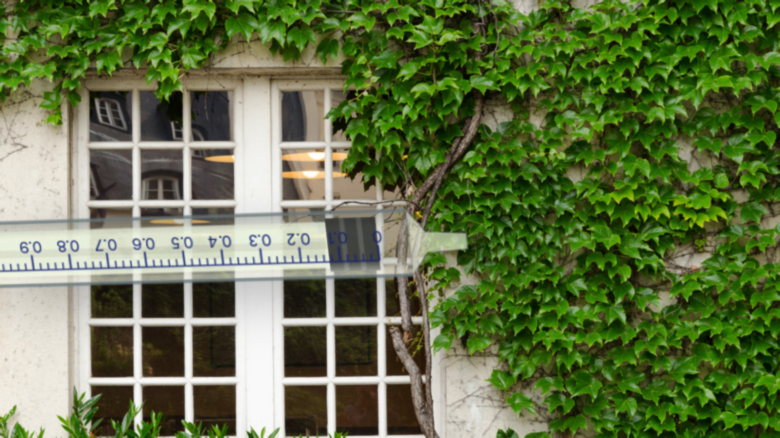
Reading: value=0 unit=mL
